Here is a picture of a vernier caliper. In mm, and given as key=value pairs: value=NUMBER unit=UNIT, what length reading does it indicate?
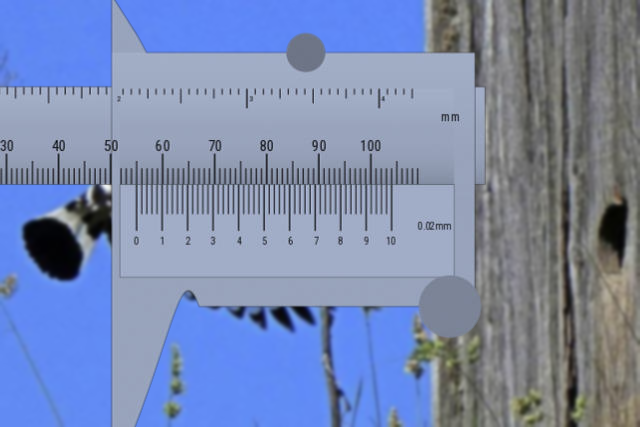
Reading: value=55.0 unit=mm
